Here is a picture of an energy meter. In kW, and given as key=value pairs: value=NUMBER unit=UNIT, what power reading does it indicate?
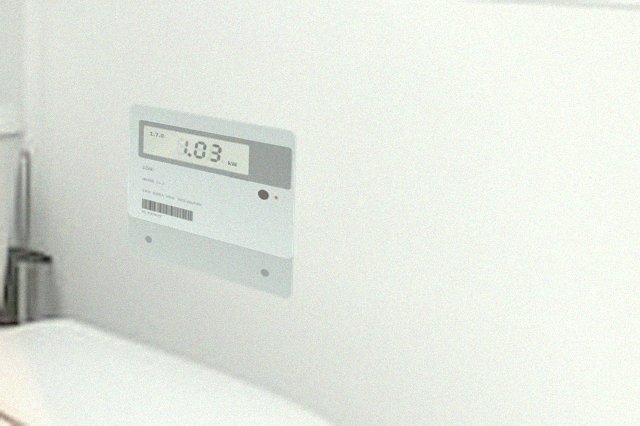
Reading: value=1.03 unit=kW
